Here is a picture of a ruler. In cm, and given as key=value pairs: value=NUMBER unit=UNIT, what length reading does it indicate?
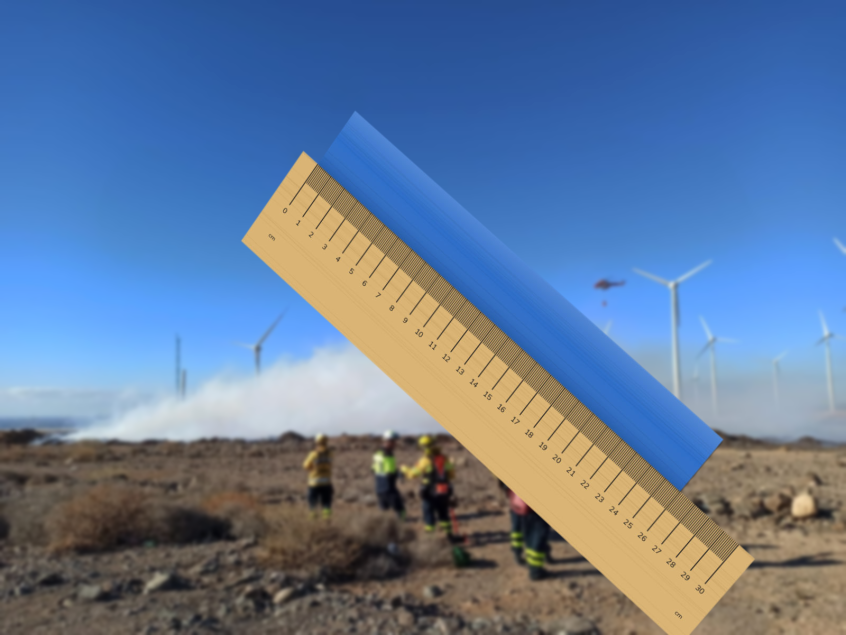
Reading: value=26 unit=cm
